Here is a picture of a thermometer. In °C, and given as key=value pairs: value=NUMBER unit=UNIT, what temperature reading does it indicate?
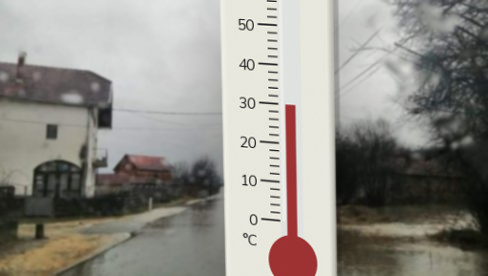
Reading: value=30 unit=°C
